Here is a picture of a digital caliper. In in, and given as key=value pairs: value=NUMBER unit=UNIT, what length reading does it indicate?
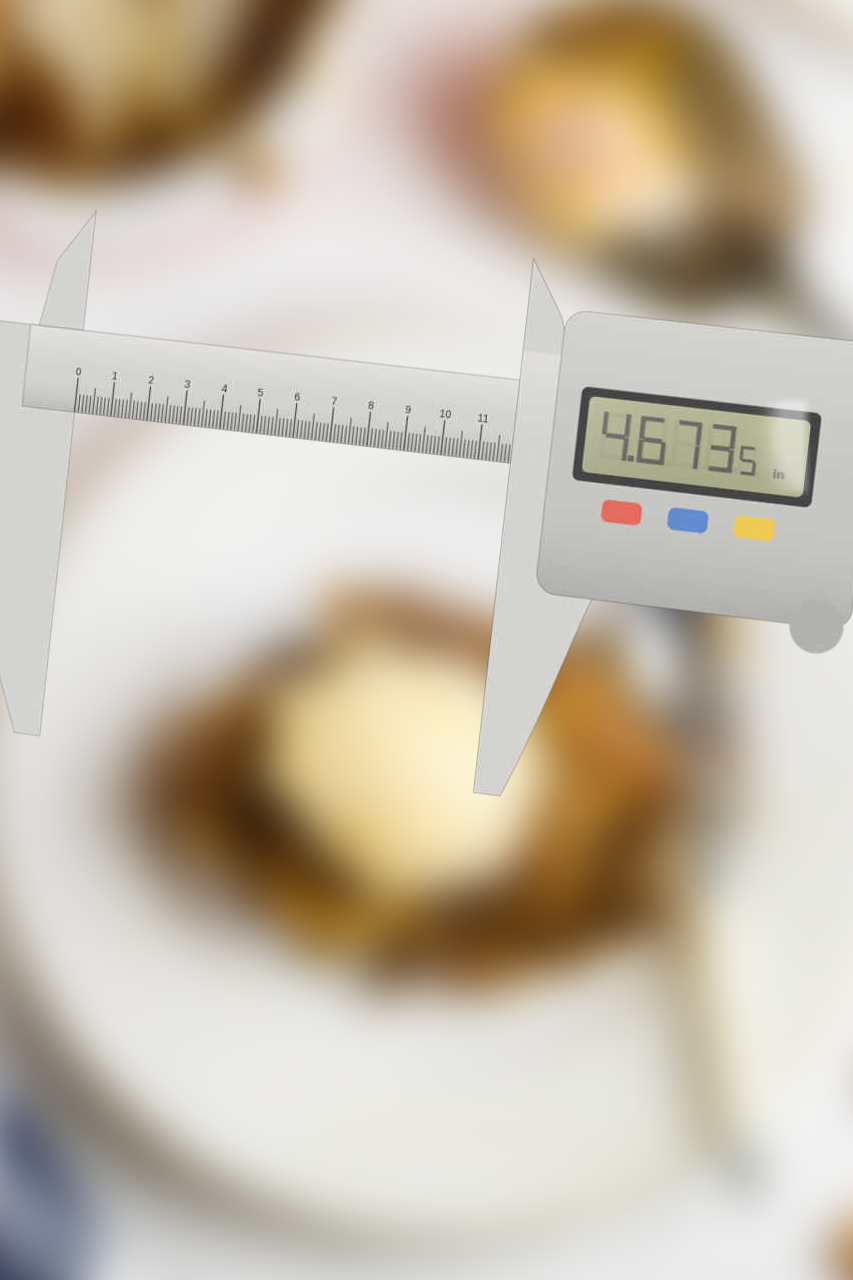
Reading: value=4.6735 unit=in
